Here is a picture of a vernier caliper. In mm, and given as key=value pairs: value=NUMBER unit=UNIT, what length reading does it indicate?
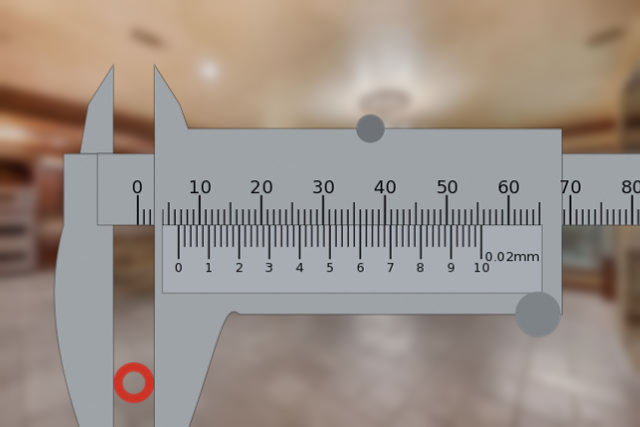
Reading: value=6.6 unit=mm
